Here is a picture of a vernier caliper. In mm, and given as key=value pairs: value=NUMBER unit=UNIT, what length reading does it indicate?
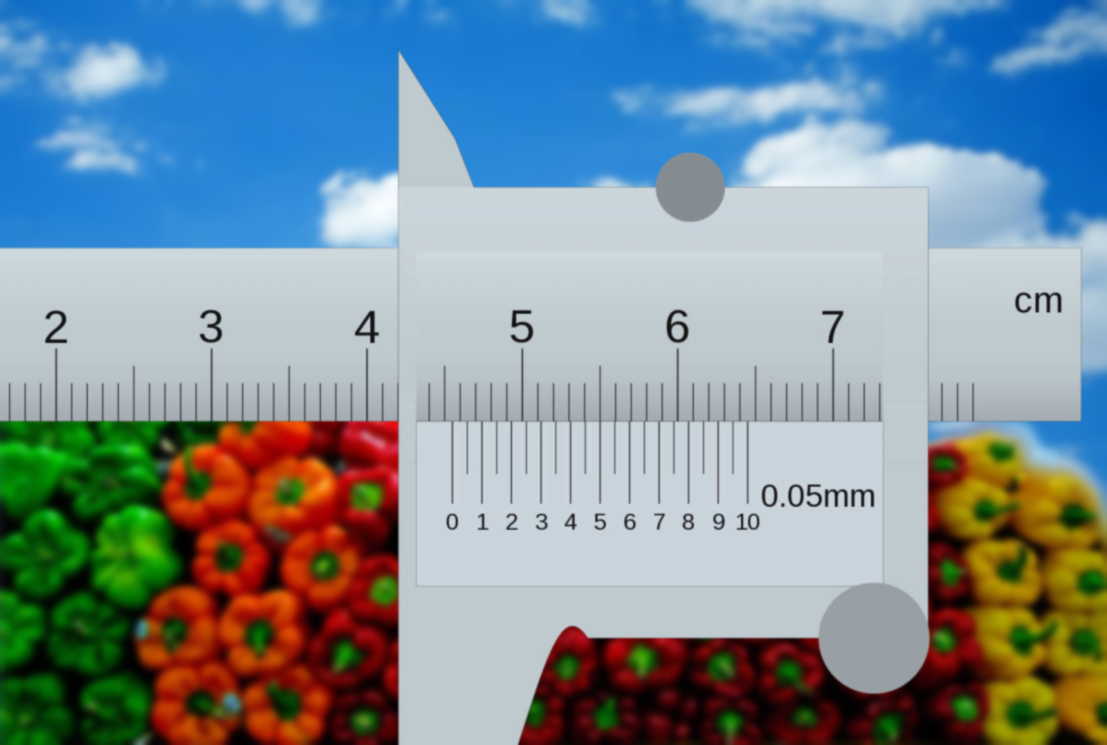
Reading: value=45.5 unit=mm
